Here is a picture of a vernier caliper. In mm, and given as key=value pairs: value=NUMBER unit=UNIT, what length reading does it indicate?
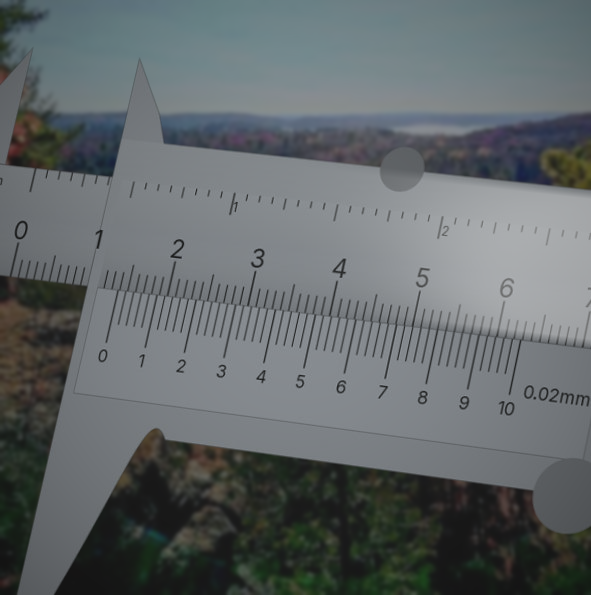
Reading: value=13.8 unit=mm
